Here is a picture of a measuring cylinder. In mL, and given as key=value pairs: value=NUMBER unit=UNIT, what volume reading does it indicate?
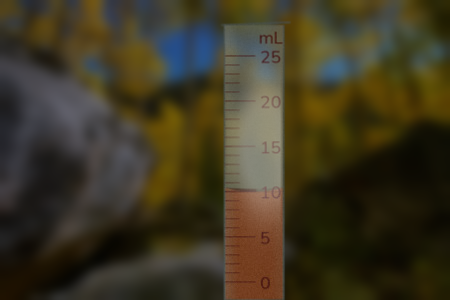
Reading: value=10 unit=mL
